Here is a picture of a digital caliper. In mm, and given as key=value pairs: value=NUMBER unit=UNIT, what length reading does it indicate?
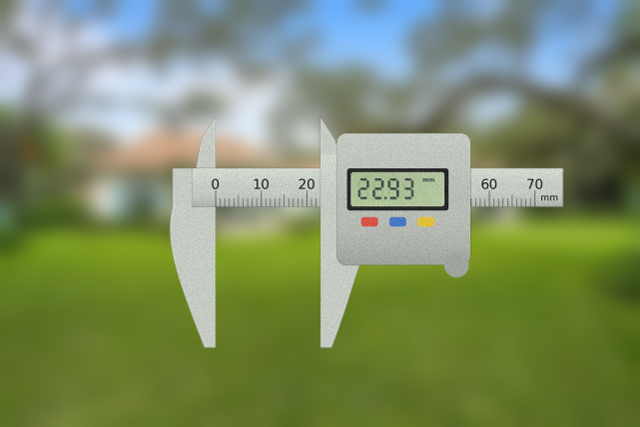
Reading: value=22.93 unit=mm
